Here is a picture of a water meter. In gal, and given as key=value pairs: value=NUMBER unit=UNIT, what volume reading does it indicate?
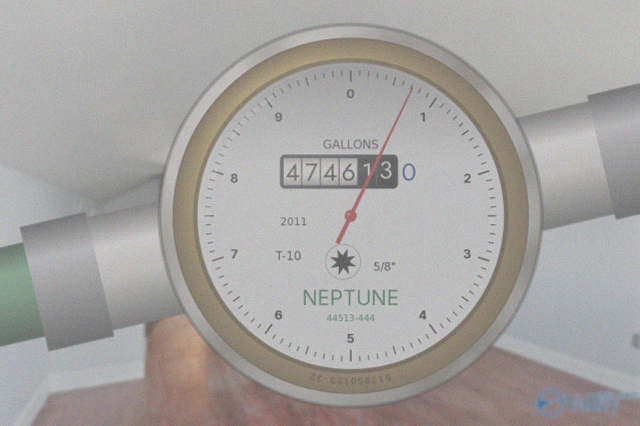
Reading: value=4746130.7 unit=gal
